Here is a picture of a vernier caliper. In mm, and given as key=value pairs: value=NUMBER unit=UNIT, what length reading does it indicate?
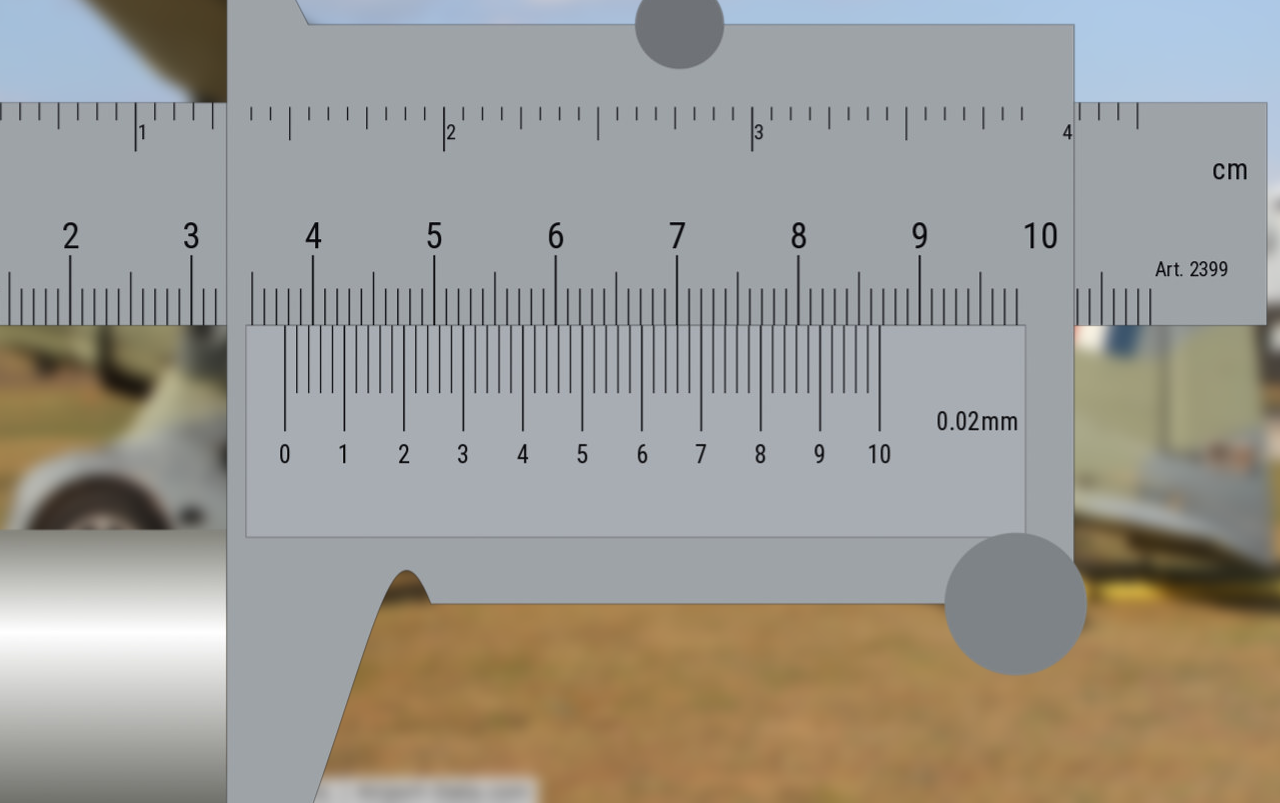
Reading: value=37.7 unit=mm
